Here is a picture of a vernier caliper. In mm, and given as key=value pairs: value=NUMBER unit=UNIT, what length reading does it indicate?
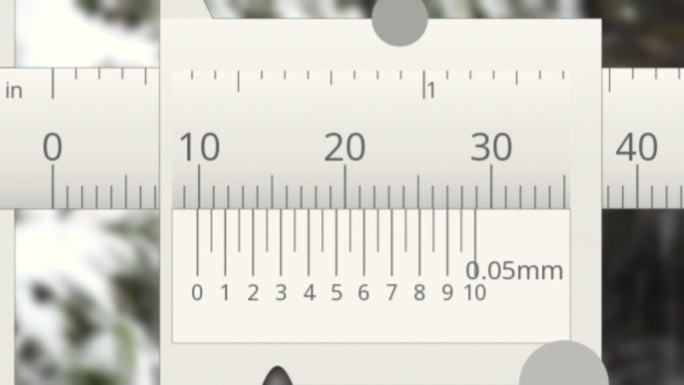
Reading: value=9.9 unit=mm
